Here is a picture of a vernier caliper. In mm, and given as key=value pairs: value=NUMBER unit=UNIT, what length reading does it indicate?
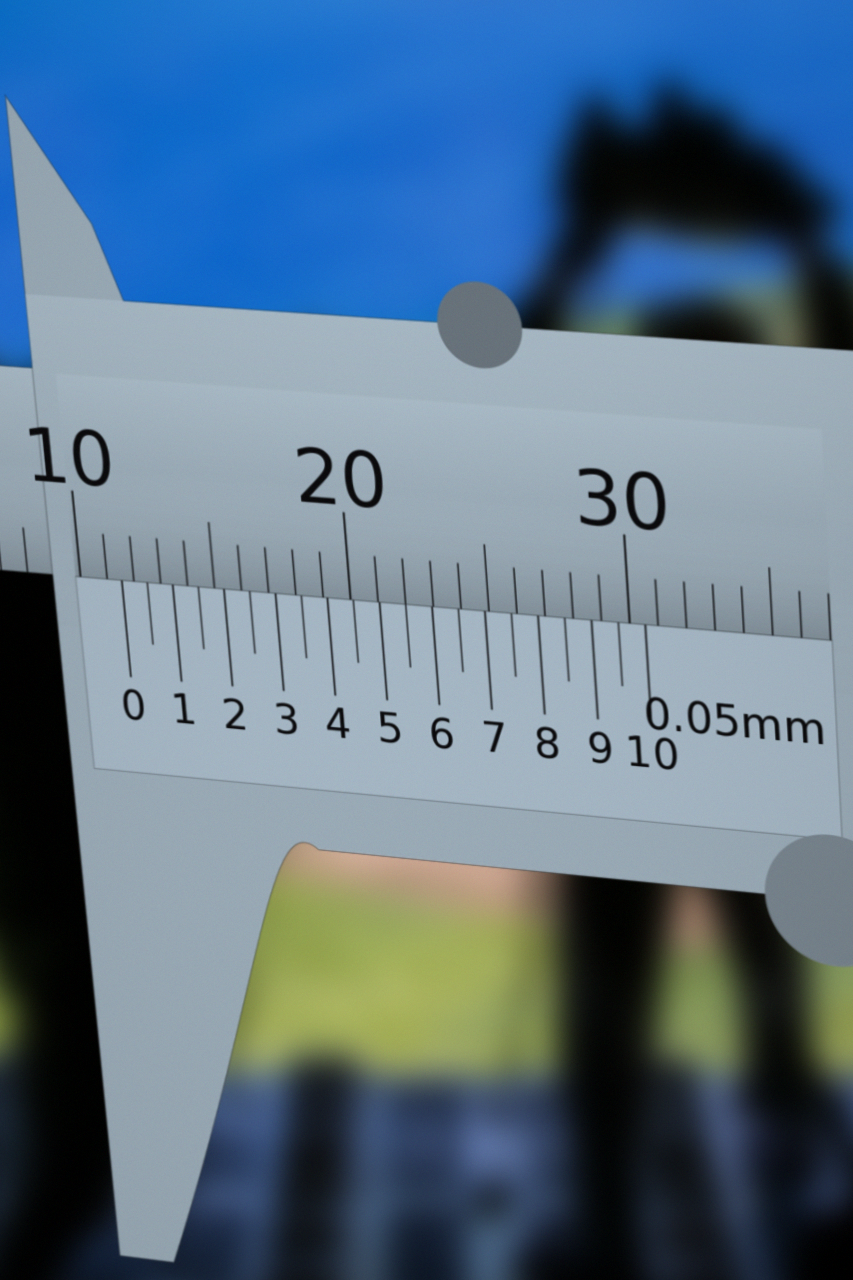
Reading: value=11.55 unit=mm
